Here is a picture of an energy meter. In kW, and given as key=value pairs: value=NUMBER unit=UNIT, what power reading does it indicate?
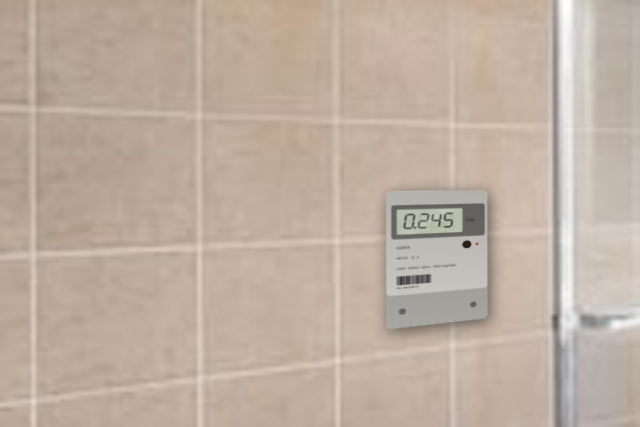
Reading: value=0.245 unit=kW
